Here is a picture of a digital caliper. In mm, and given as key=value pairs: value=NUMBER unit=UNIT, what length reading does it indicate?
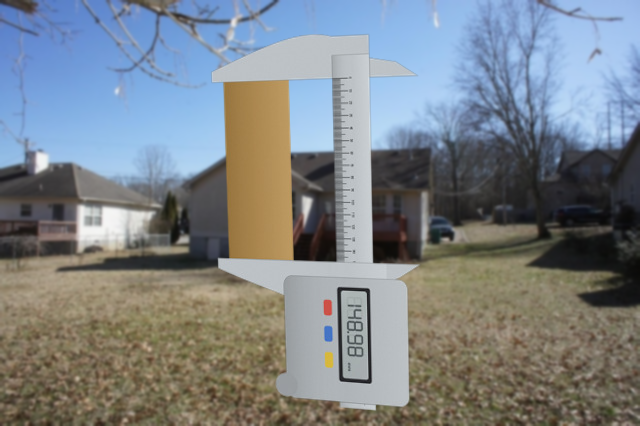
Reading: value=148.98 unit=mm
